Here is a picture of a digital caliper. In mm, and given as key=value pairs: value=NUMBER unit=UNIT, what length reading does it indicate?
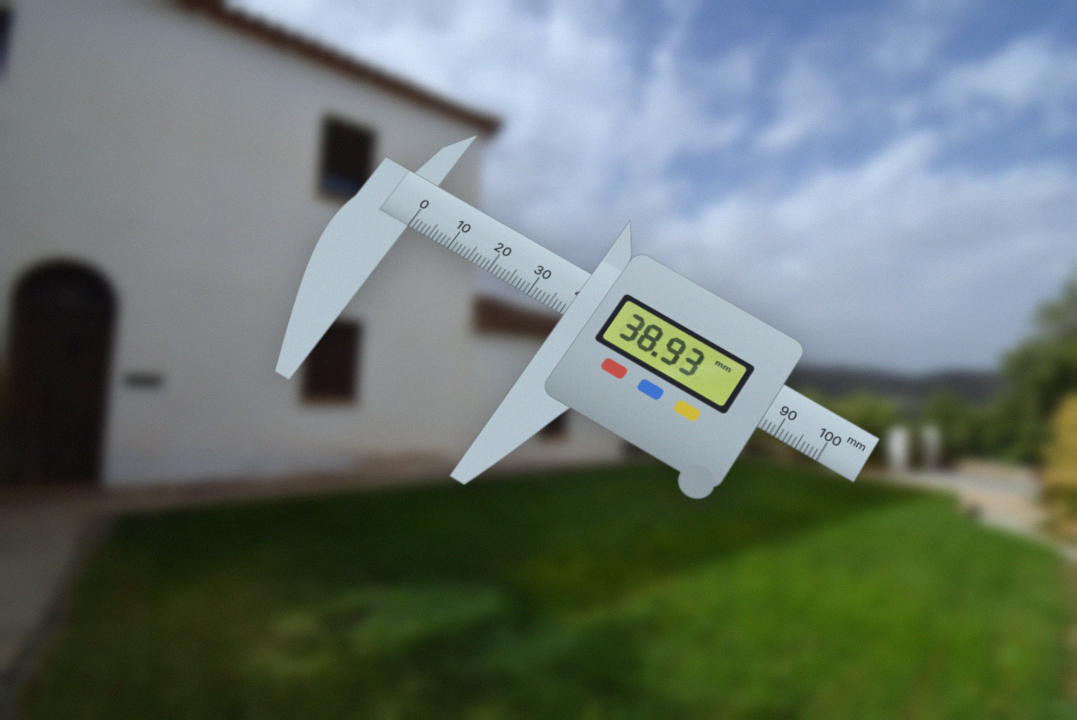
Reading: value=38.93 unit=mm
